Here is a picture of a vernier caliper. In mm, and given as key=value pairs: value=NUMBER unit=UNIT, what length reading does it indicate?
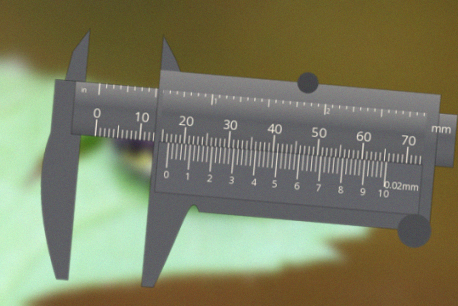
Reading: value=16.5 unit=mm
